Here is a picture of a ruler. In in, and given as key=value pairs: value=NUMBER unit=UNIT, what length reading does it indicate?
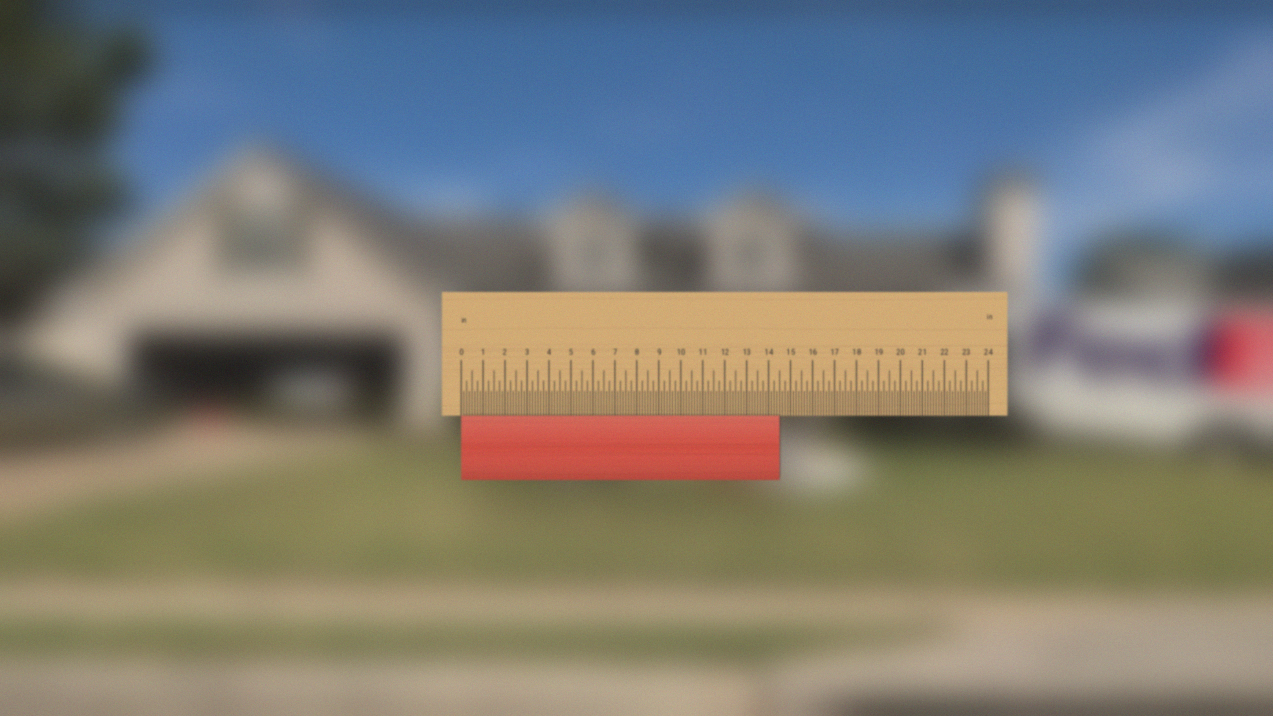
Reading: value=14.5 unit=in
